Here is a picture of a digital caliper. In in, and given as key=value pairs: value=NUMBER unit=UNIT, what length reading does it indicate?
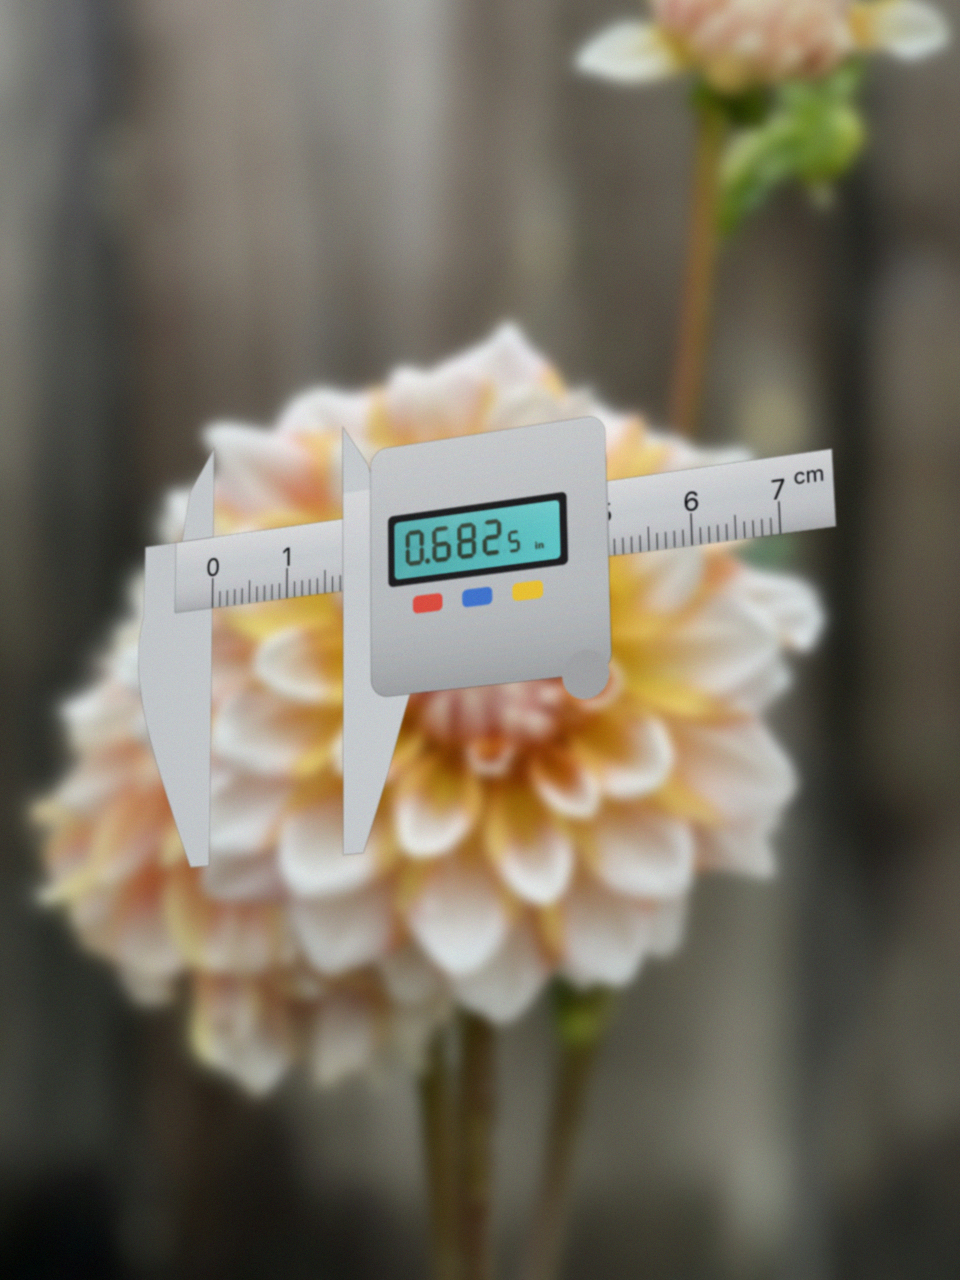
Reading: value=0.6825 unit=in
